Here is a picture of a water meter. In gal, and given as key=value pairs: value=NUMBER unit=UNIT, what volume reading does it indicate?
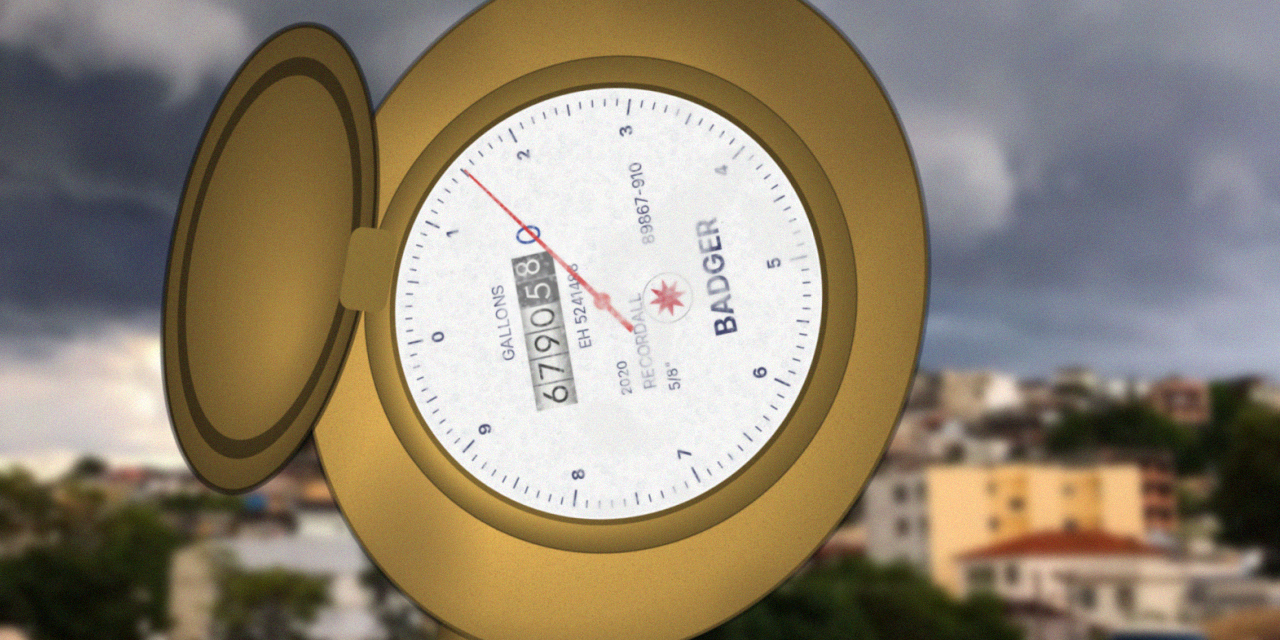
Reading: value=6790581.5 unit=gal
